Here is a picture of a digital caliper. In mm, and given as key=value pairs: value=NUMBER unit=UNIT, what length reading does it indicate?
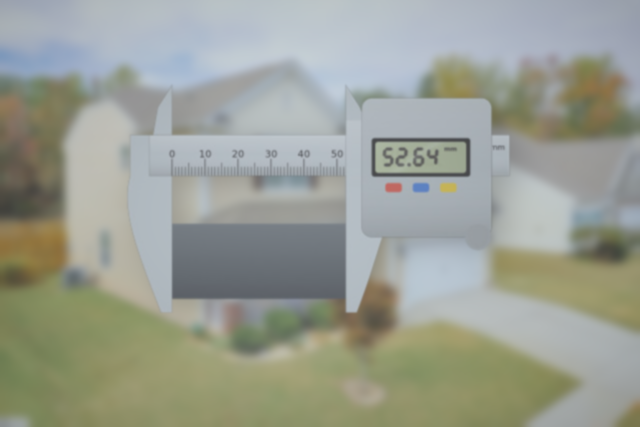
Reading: value=52.64 unit=mm
